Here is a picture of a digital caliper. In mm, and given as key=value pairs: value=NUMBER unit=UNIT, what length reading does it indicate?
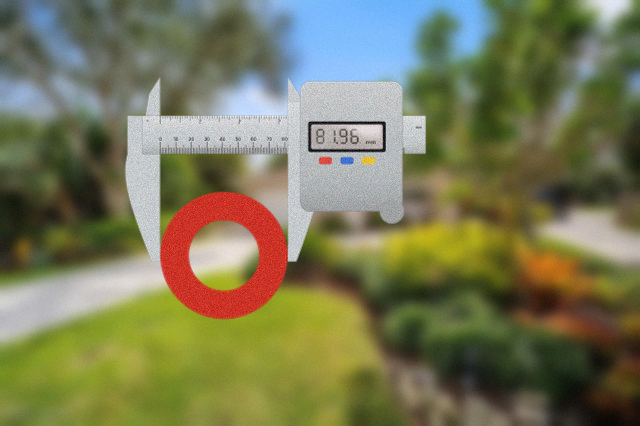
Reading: value=81.96 unit=mm
